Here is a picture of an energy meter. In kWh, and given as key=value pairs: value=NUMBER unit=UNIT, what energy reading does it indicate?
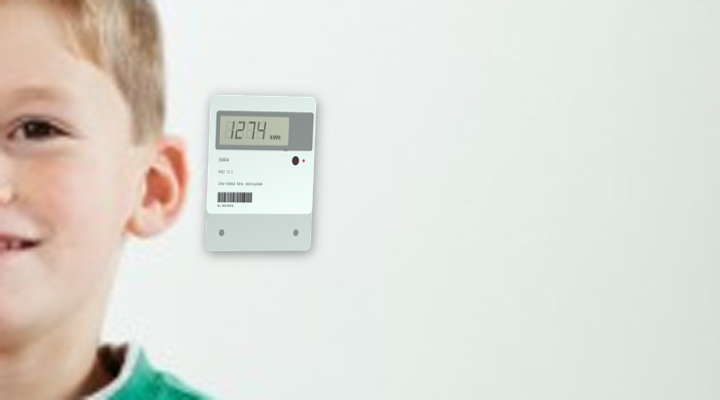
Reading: value=1274 unit=kWh
